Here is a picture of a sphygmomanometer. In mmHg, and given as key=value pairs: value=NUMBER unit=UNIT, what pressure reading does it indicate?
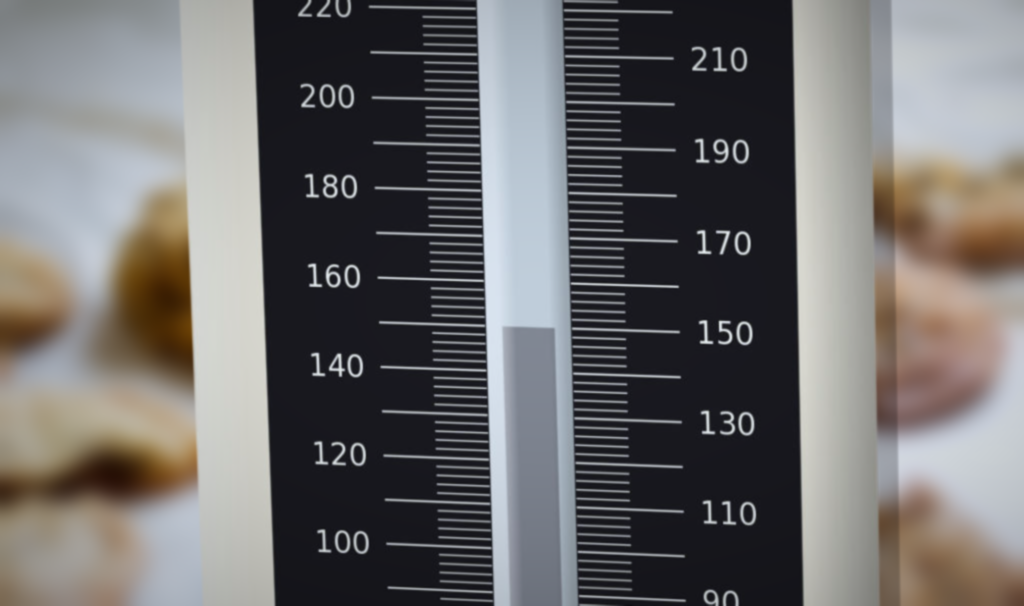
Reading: value=150 unit=mmHg
